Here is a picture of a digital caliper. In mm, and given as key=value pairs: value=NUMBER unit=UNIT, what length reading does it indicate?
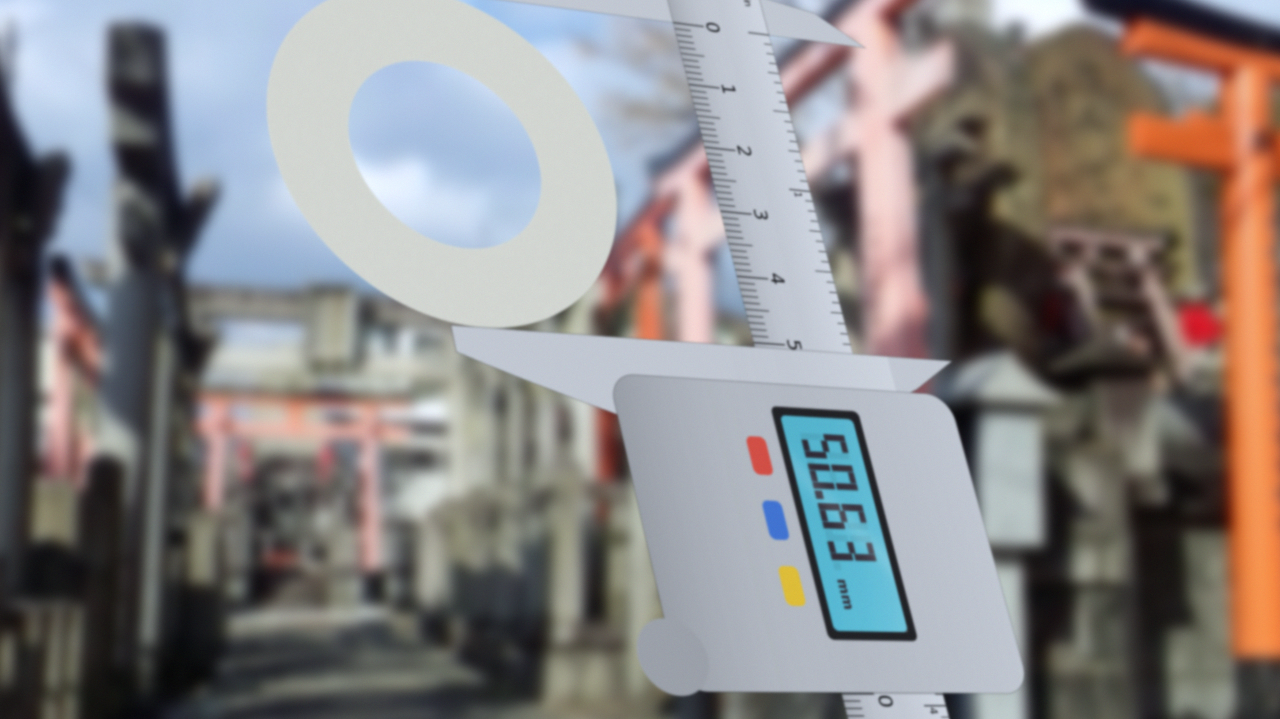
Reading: value=50.63 unit=mm
